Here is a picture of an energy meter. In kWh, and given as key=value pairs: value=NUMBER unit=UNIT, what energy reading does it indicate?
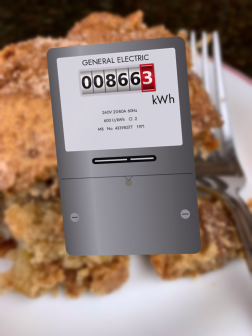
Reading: value=866.3 unit=kWh
